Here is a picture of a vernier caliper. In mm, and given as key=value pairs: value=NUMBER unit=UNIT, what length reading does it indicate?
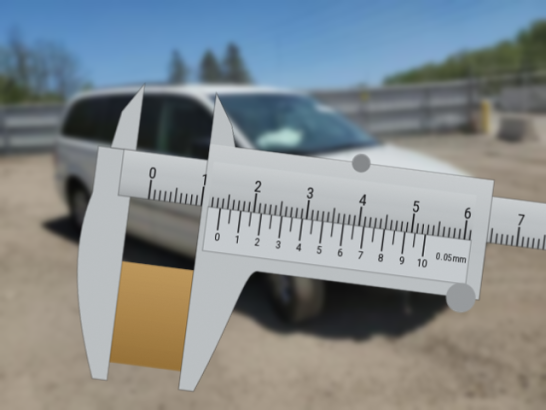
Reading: value=13.6 unit=mm
